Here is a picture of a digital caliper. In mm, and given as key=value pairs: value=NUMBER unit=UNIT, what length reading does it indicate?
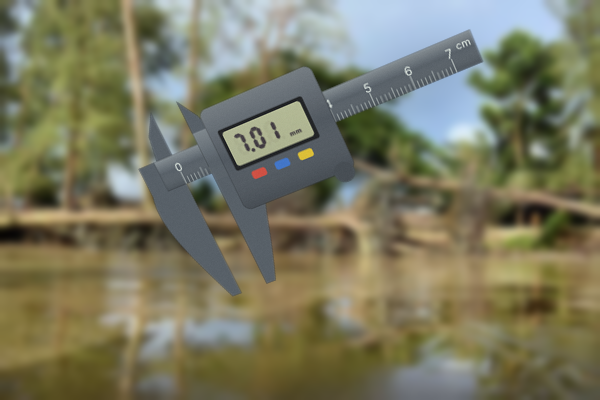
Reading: value=7.01 unit=mm
